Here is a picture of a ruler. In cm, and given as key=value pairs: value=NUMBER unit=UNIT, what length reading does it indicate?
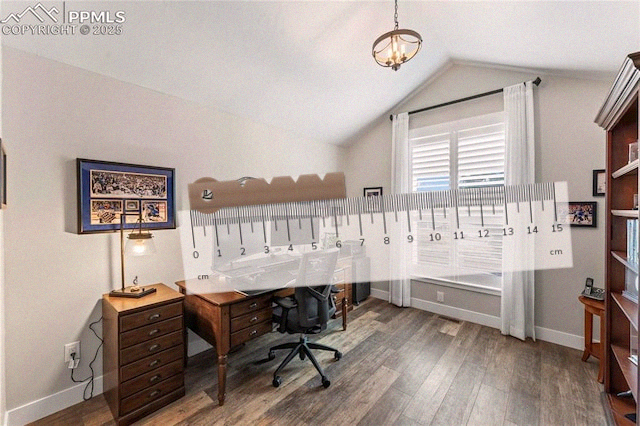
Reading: value=6.5 unit=cm
